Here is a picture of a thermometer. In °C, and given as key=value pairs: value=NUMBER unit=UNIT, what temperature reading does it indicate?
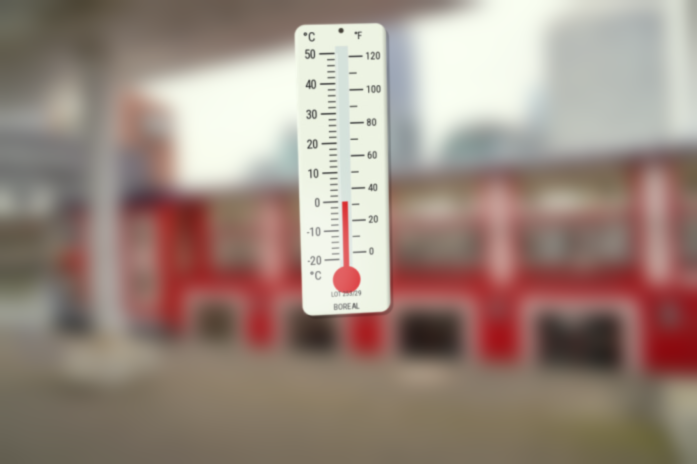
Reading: value=0 unit=°C
